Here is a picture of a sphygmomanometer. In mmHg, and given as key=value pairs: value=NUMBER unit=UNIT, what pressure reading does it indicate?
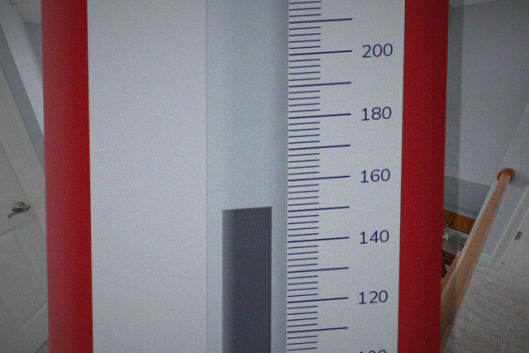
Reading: value=152 unit=mmHg
